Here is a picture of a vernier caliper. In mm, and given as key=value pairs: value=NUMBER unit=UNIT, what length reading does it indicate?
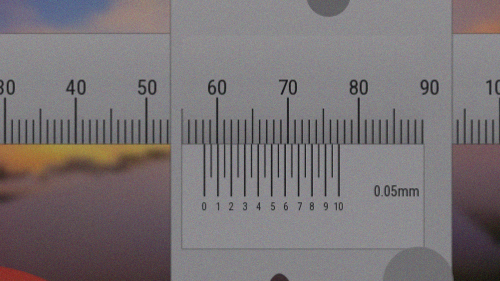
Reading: value=58.2 unit=mm
